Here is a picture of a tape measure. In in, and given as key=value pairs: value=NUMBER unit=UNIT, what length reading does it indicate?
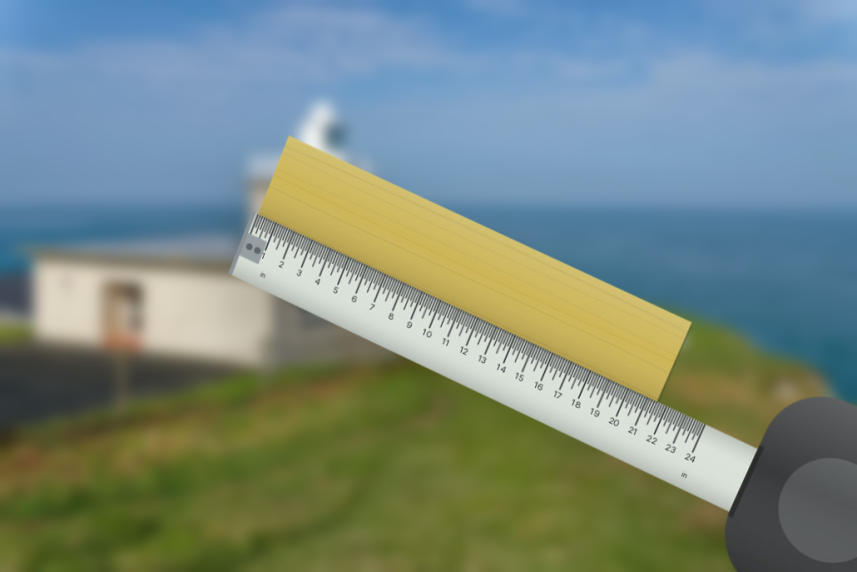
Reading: value=21.5 unit=in
